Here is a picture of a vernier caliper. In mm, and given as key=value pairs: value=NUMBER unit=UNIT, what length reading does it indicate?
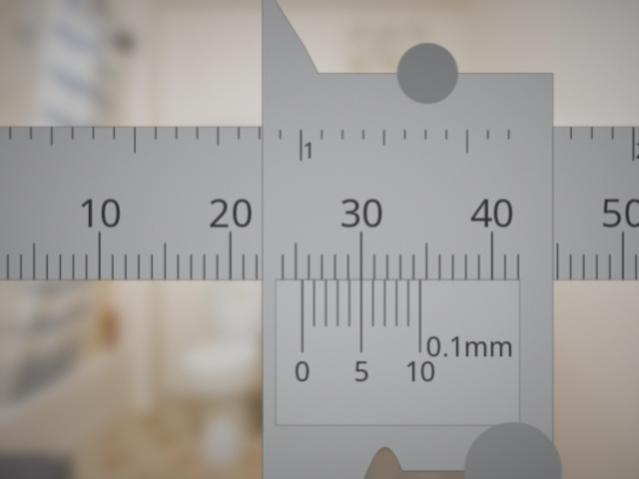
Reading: value=25.5 unit=mm
